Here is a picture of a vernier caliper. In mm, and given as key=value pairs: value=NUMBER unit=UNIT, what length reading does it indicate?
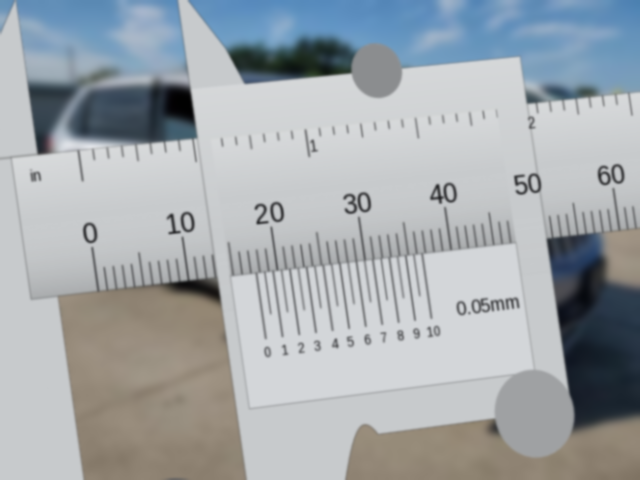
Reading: value=17.6 unit=mm
